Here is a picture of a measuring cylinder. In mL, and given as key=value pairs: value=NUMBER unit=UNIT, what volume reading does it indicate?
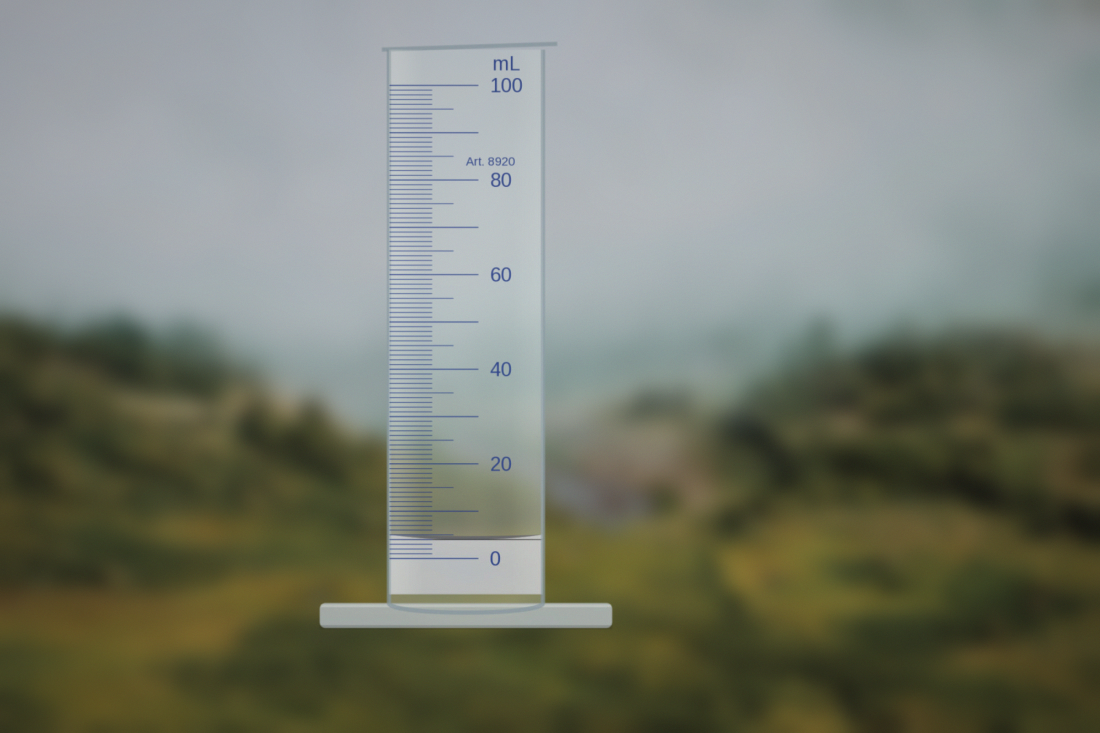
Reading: value=4 unit=mL
